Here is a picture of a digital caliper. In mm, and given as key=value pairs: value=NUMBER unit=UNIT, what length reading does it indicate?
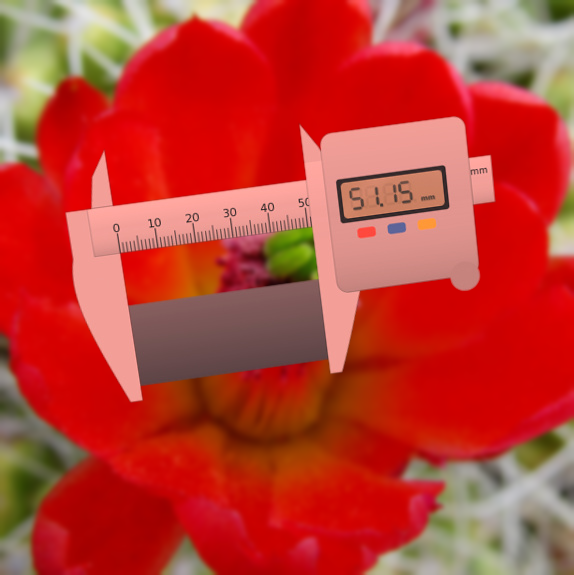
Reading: value=51.15 unit=mm
